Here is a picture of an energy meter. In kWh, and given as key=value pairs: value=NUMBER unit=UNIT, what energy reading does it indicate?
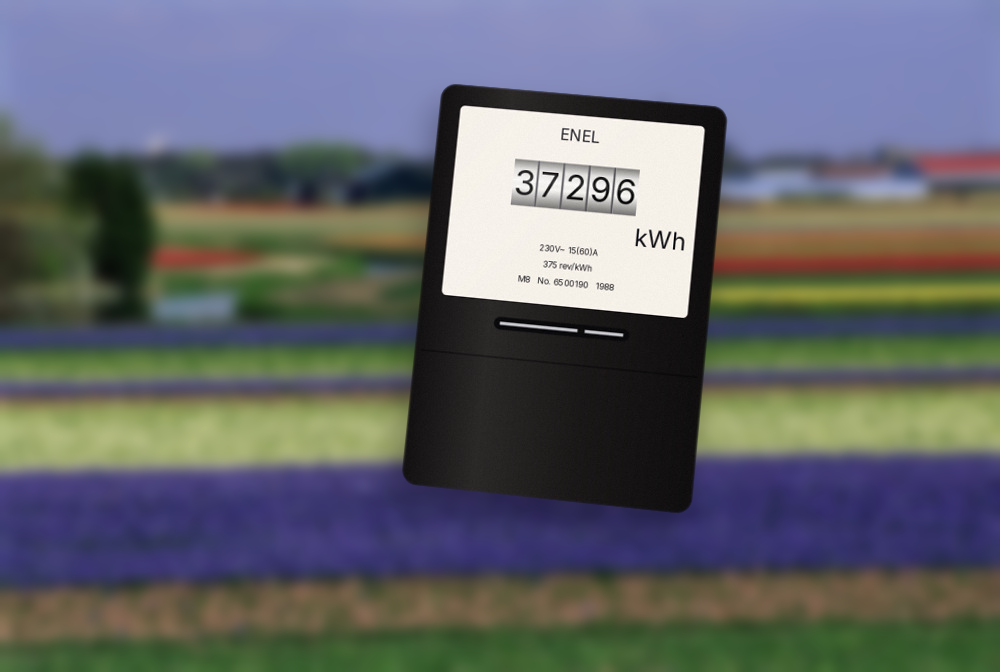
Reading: value=37296 unit=kWh
